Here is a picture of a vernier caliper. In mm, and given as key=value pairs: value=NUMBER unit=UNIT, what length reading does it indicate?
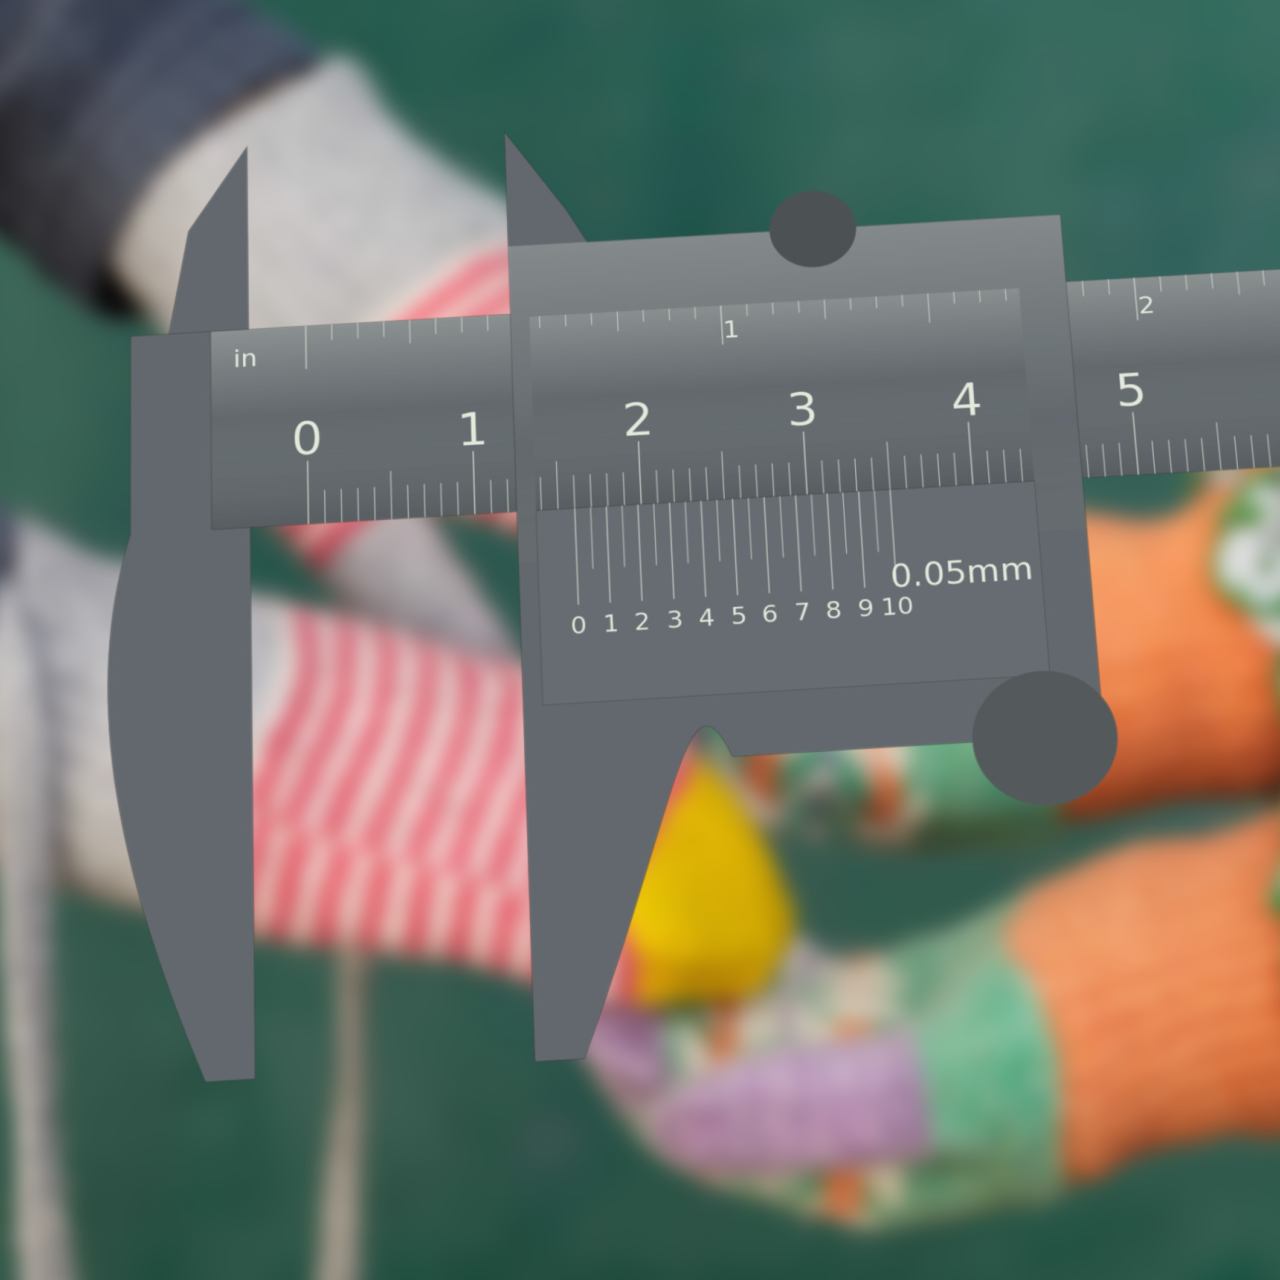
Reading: value=16.0 unit=mm
